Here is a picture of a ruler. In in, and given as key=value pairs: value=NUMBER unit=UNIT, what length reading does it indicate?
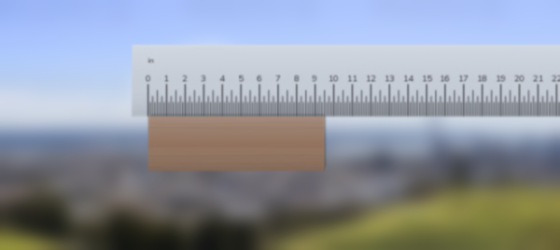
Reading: value=9.5 unit=in
